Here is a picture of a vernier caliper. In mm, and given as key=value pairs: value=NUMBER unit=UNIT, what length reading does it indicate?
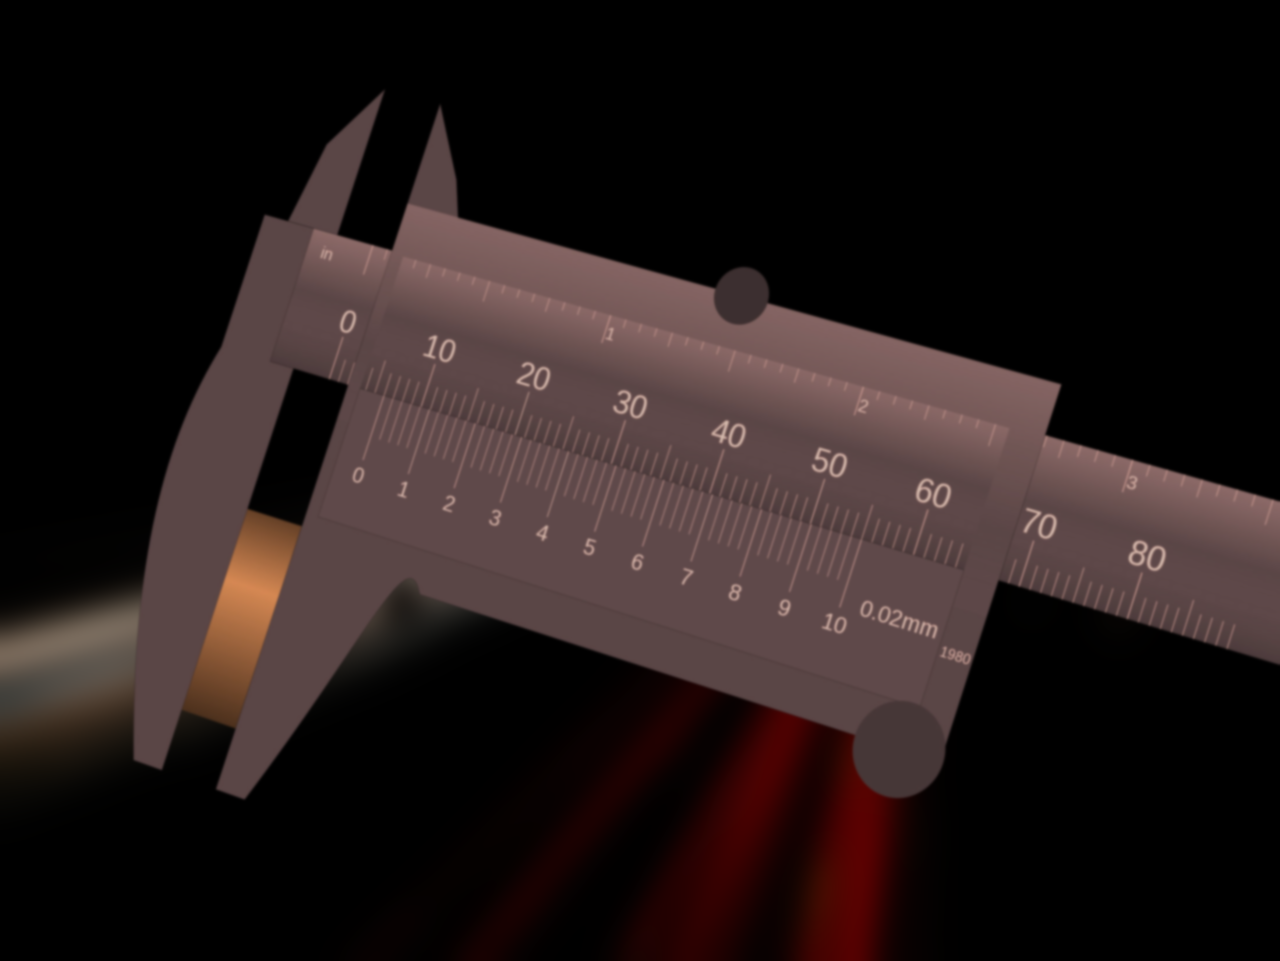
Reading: value=6.0 unit=mm
